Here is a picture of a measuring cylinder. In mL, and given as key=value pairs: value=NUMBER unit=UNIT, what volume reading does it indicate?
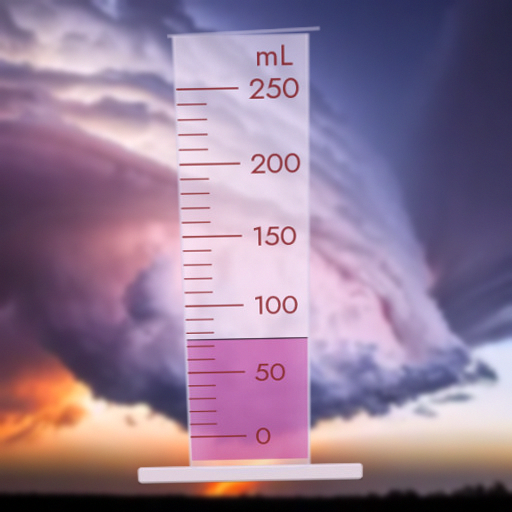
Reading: value=75 unit=mL
